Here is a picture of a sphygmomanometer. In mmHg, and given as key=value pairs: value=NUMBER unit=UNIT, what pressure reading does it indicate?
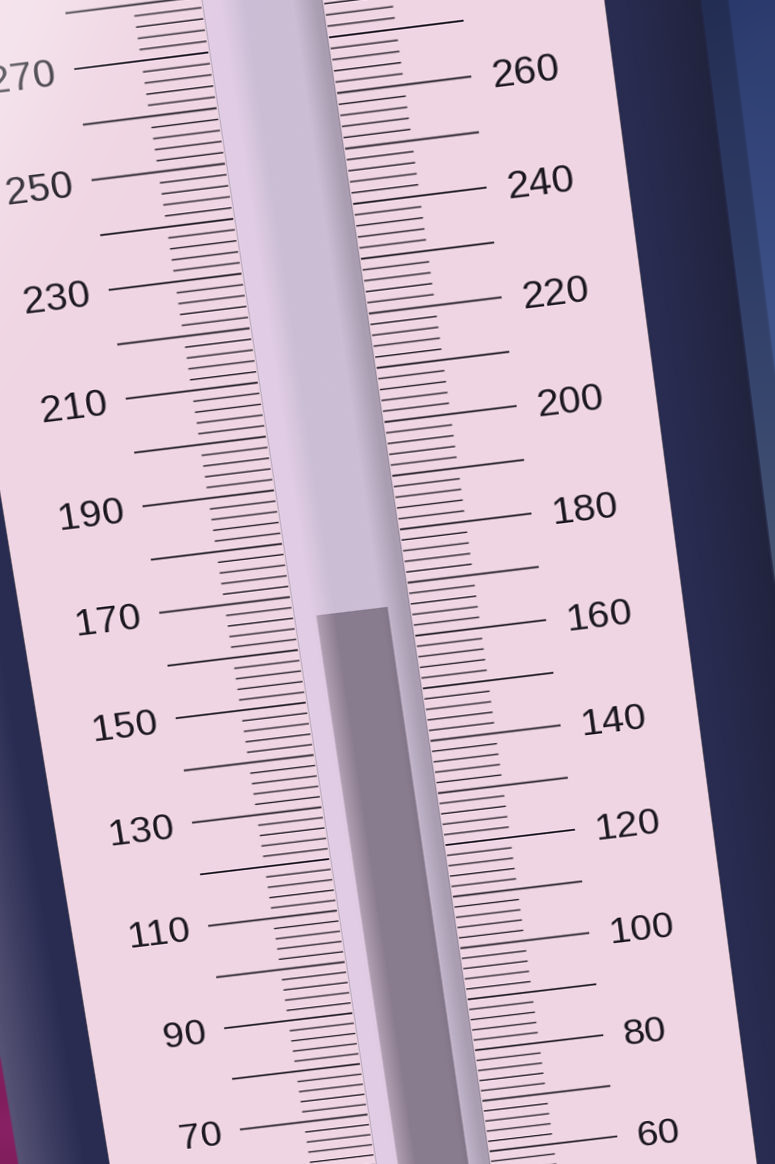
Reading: value=166 unit=mmHg
